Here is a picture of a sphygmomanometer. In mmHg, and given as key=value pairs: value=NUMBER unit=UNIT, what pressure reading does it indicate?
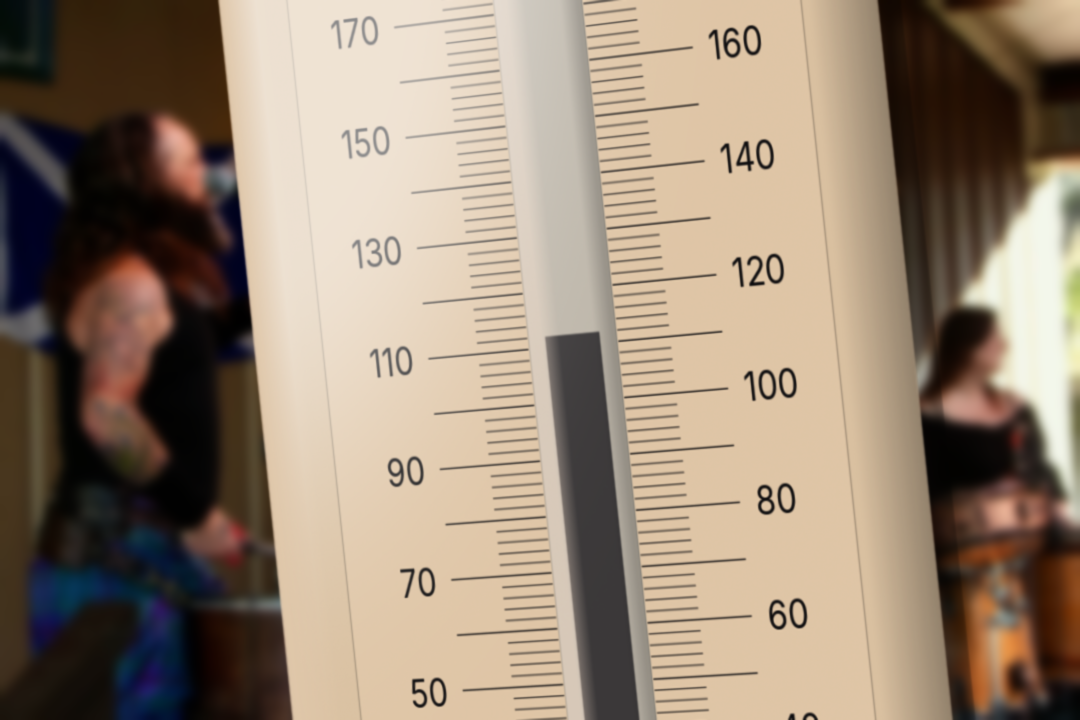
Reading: value=112 unit=mmHg
